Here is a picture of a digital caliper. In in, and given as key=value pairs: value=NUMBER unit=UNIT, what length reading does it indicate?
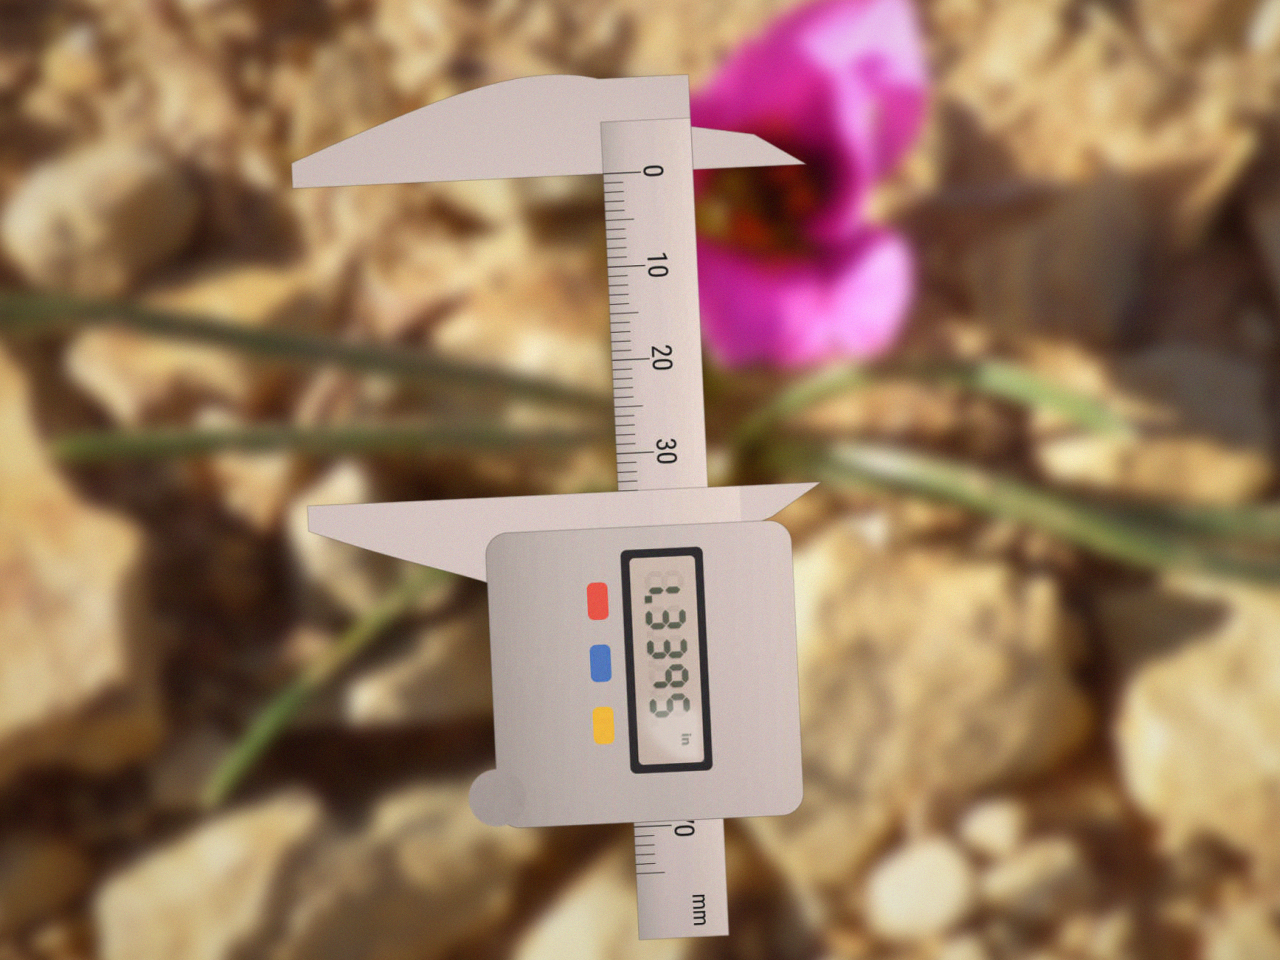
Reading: value=1.3395 unit=in
